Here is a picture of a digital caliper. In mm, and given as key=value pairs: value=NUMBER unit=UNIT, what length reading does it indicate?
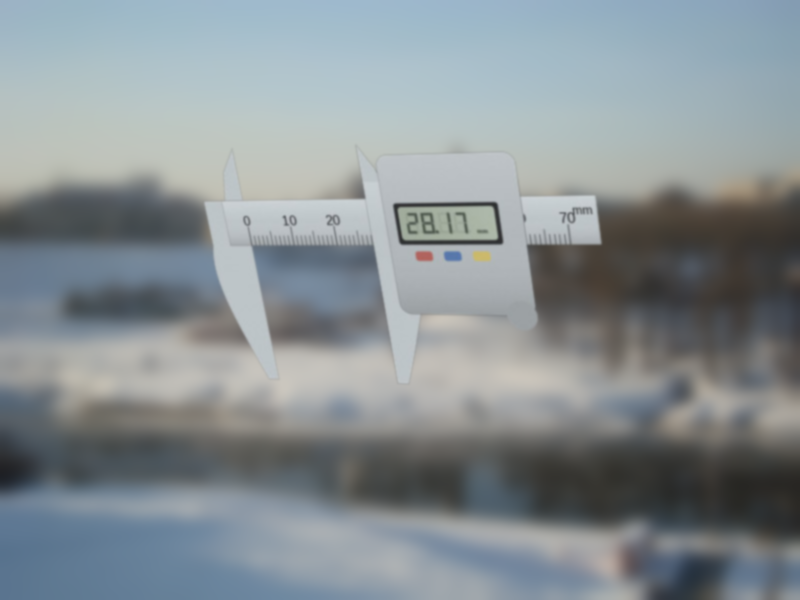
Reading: value=28.17 unit=mm
